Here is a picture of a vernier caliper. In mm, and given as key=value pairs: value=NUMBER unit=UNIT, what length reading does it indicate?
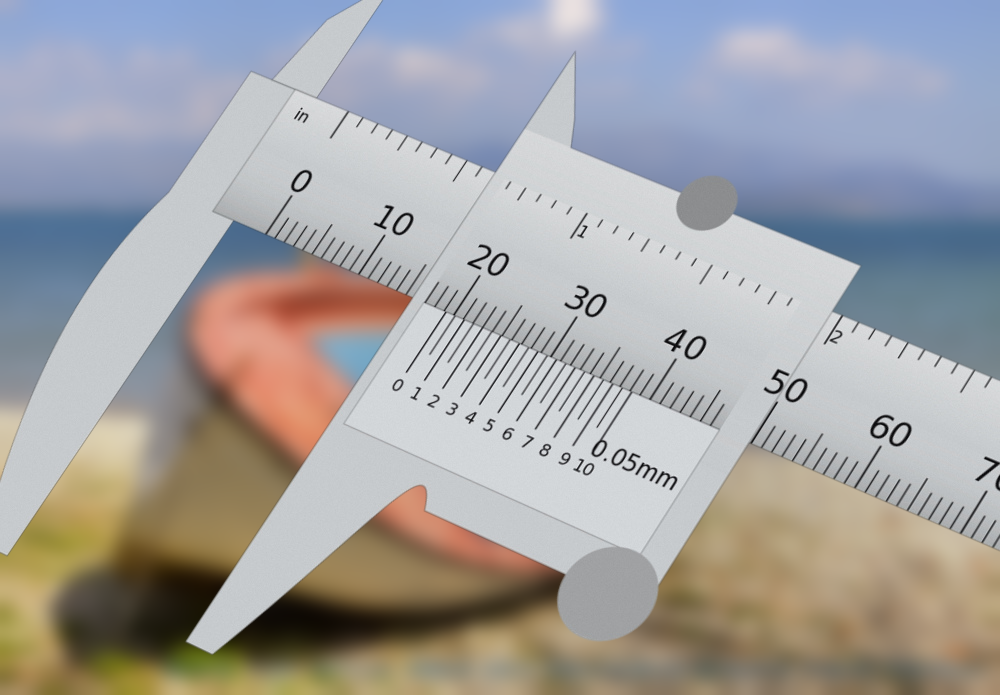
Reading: value=19.2 unit=mm
